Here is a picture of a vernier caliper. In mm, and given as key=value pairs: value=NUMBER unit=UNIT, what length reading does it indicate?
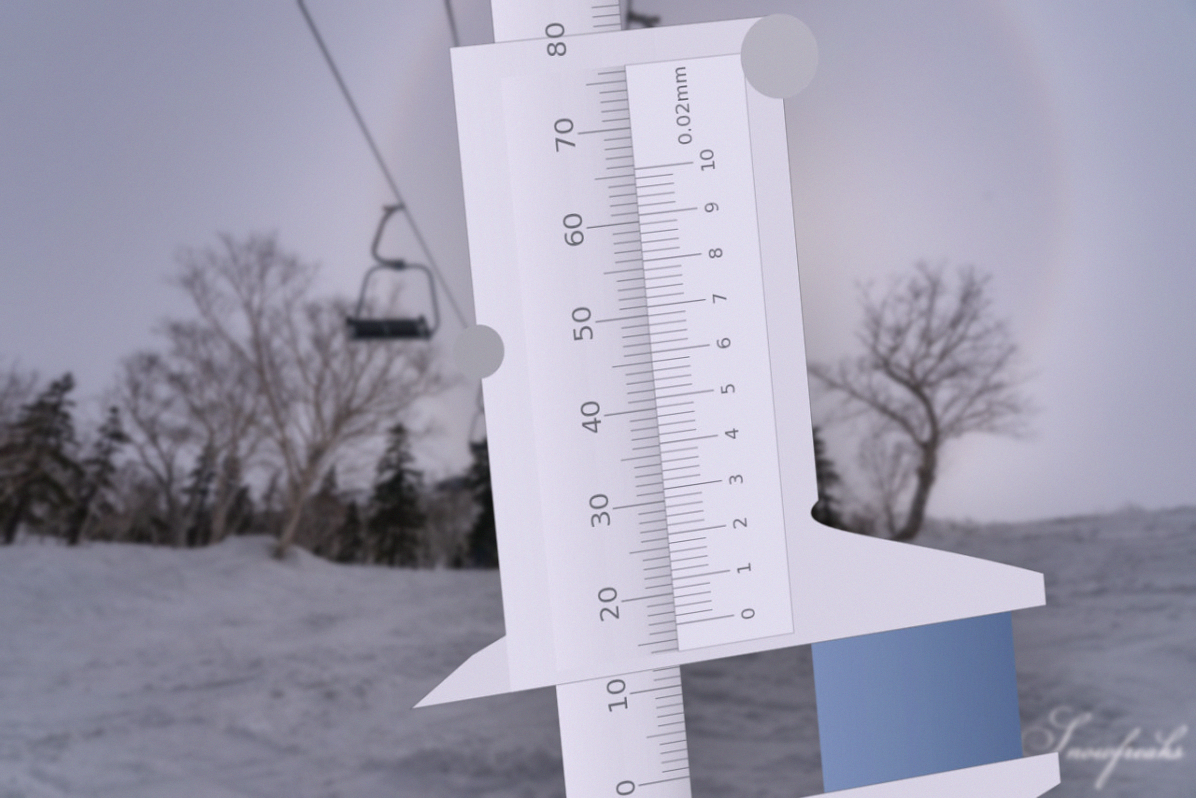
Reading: value=16.6 unit=mm
